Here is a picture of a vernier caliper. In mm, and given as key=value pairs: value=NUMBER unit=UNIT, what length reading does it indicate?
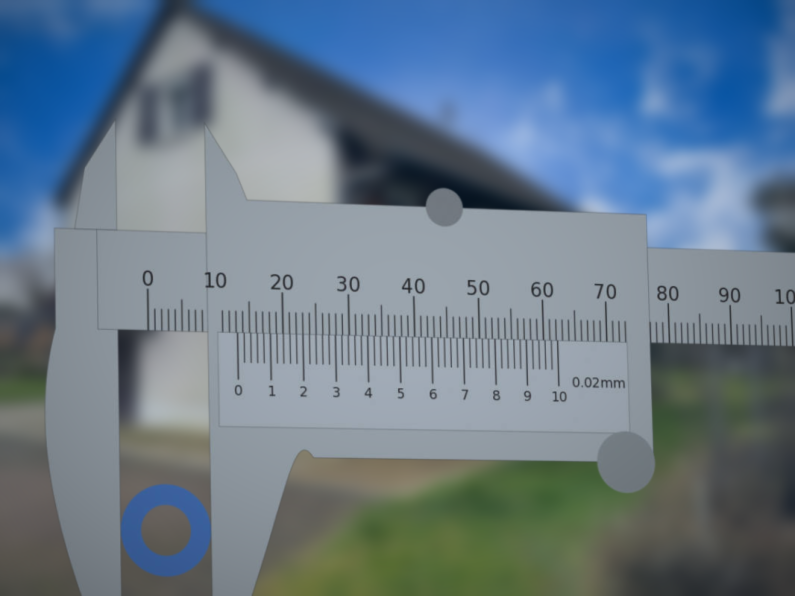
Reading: value=13.2 unit=mm
